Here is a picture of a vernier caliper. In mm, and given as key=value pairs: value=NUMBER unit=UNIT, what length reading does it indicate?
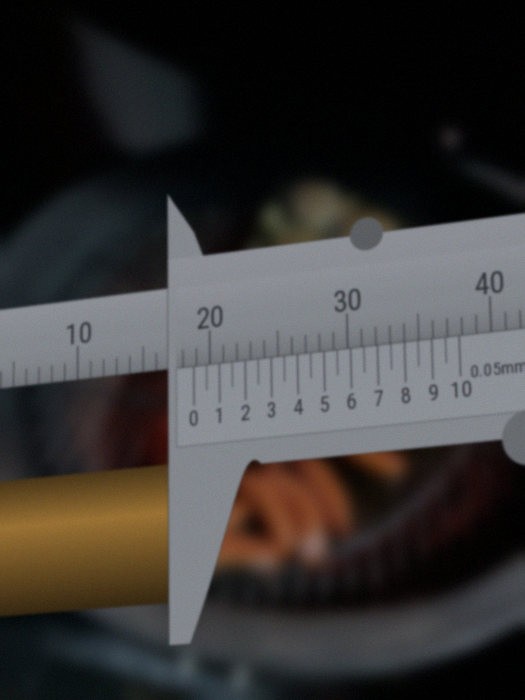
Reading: value=18.8 unit=mm
